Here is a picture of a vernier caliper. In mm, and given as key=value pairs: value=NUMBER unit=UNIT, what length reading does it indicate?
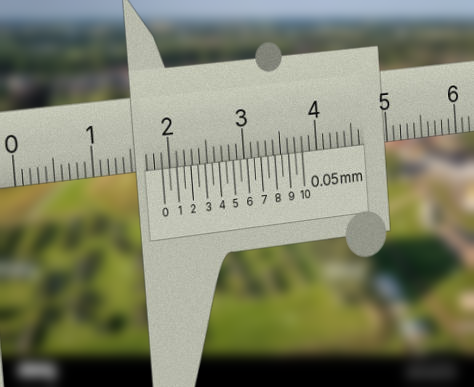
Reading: value=19.0 unit=mm
